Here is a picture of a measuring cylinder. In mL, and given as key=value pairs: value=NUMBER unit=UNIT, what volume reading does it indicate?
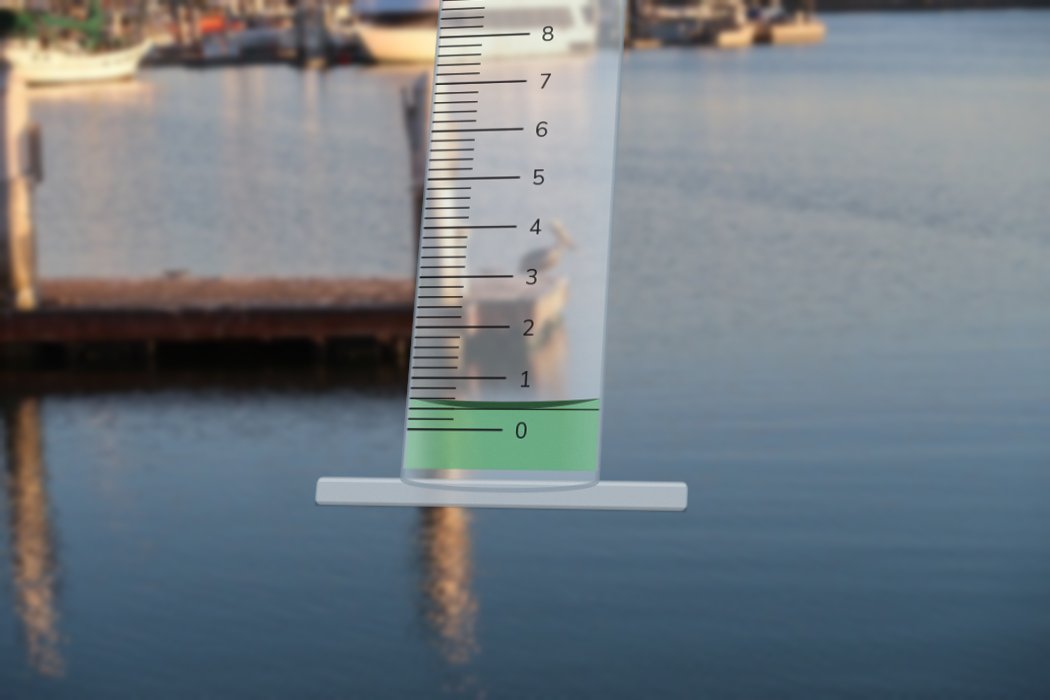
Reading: value=0.4 unit=mL
